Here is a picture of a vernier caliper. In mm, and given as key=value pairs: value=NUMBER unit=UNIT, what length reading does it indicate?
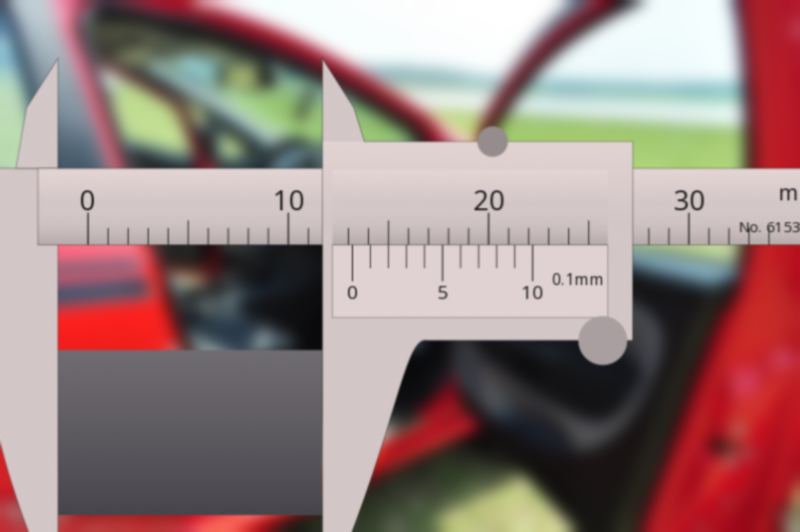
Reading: value=13.2 unit=mm
